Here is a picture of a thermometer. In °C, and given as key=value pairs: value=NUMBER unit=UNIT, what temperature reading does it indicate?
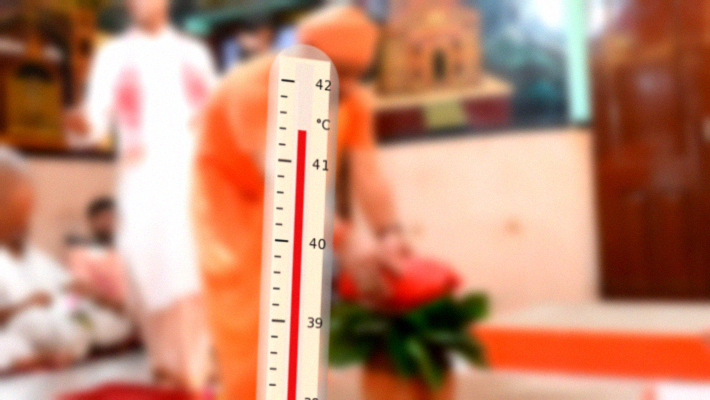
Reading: value=41.4 unit=°C
